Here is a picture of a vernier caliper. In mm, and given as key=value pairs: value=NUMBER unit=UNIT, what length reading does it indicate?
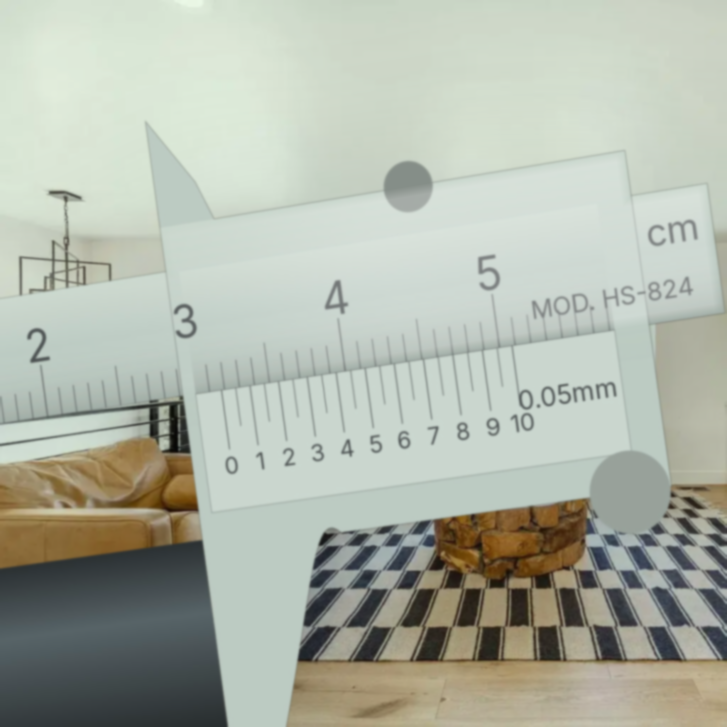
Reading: value=31.8 unit=mm
